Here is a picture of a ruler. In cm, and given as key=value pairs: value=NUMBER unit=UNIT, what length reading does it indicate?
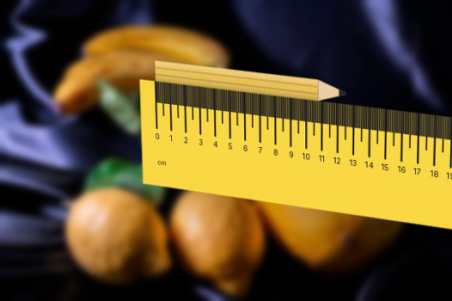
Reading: value=12.5 unit=cm
